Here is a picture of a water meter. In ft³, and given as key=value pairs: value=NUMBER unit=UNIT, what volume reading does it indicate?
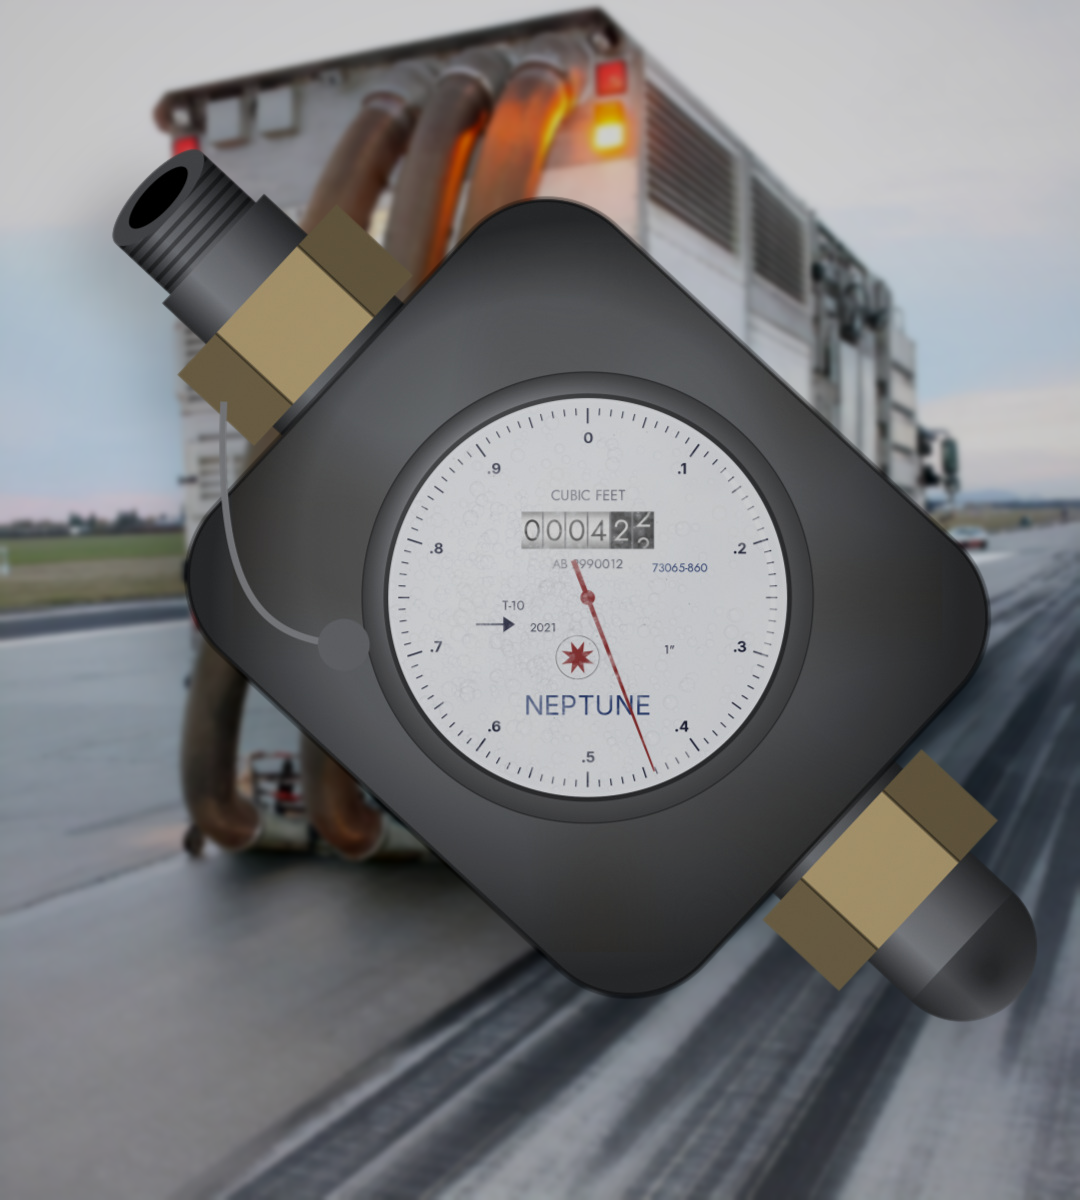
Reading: value=422.44 unit=ft³
